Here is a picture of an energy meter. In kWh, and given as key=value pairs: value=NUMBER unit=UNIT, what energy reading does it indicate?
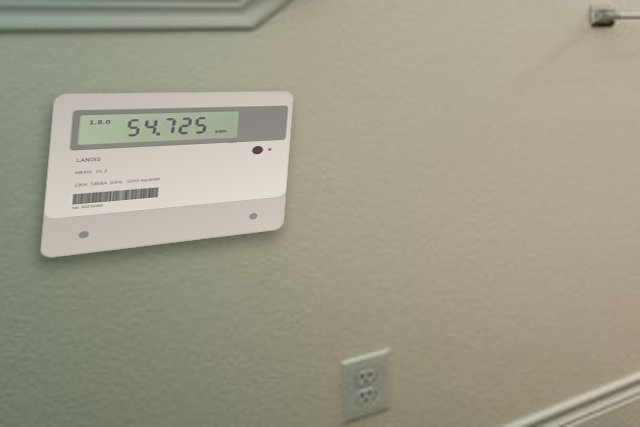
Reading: value=54.725 unit=kWh
